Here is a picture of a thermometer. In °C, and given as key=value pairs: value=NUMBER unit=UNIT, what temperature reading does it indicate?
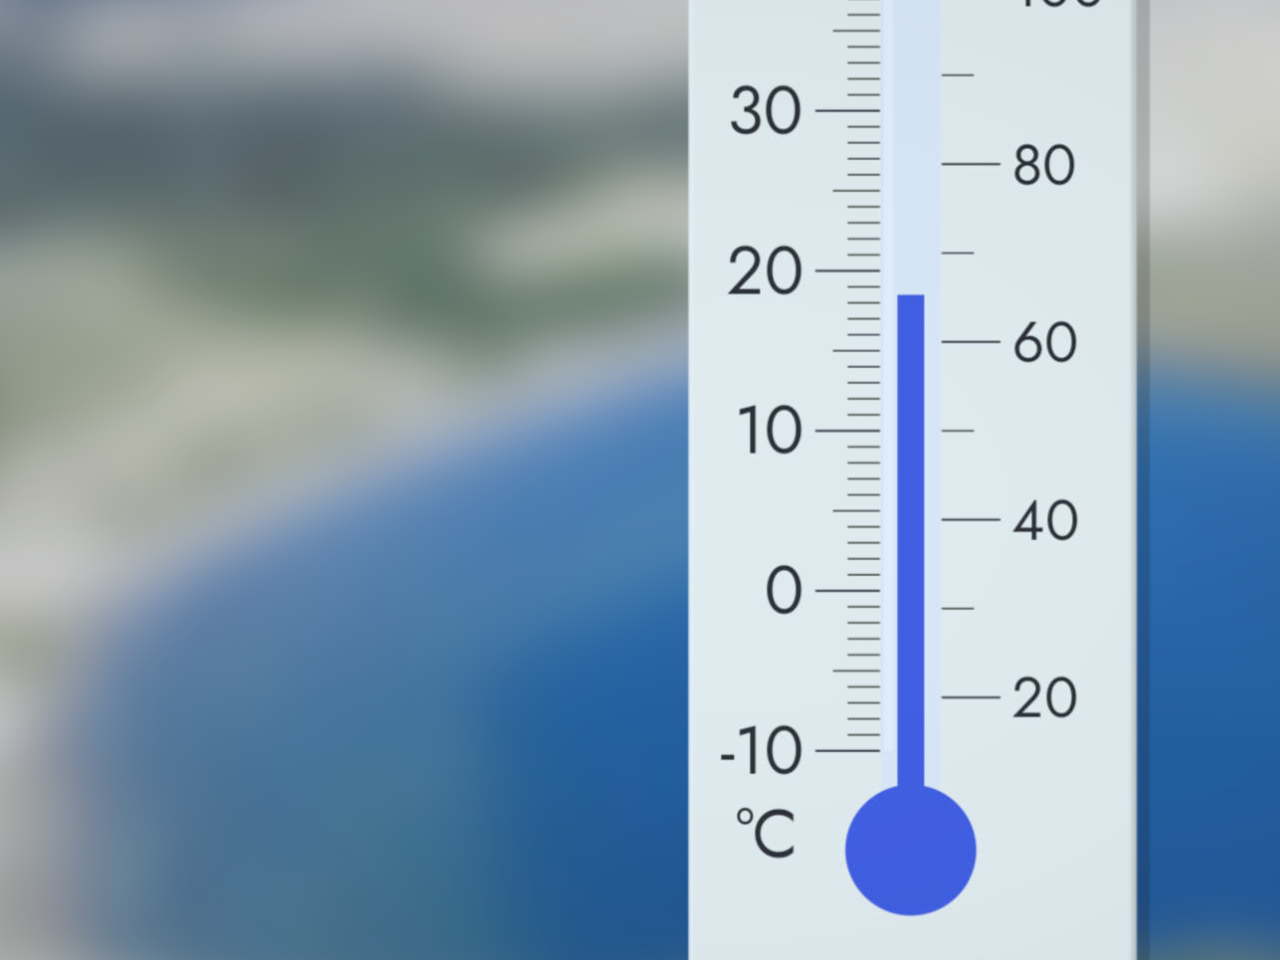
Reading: value=18.5 unit=°C
